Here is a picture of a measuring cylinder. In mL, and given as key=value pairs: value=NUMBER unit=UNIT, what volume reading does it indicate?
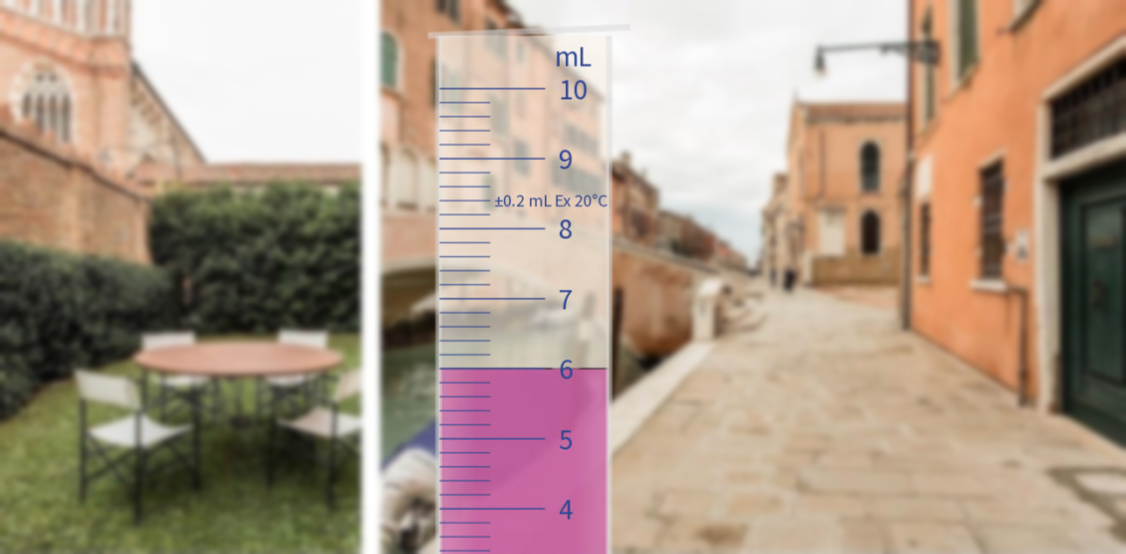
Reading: value=6 unit=mL
